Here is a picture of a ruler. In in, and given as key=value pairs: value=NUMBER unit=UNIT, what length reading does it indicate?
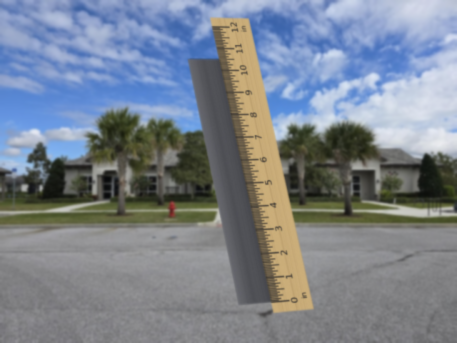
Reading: value=10.5 unit=in
